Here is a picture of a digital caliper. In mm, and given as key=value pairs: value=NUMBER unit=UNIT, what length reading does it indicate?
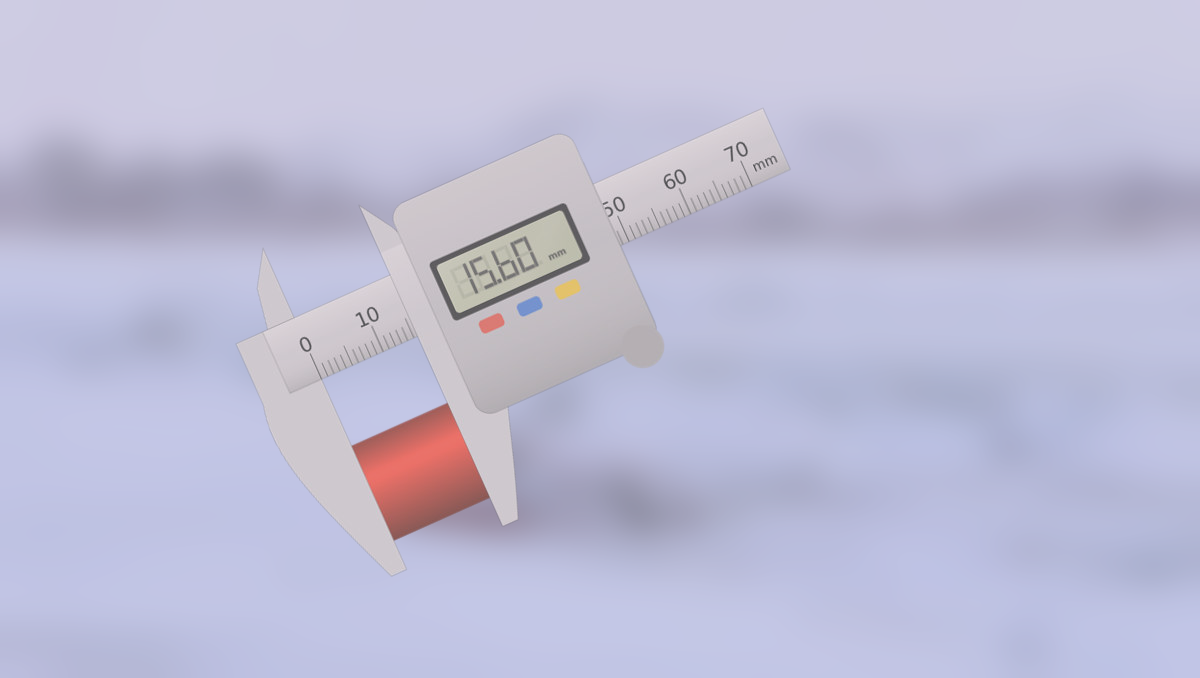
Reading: value=15.60 unit=mm
